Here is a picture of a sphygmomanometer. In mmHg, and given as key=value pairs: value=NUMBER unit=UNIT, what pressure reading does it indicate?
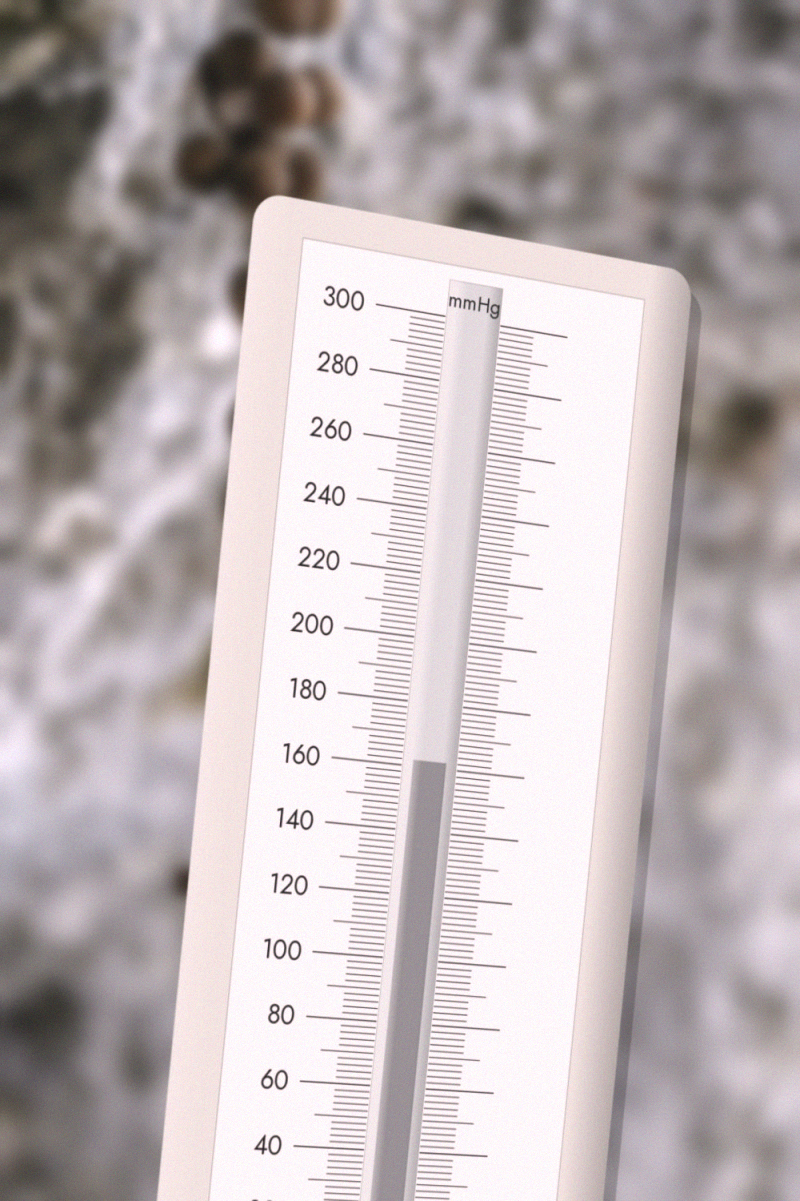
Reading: value=162 unit=mmHg
